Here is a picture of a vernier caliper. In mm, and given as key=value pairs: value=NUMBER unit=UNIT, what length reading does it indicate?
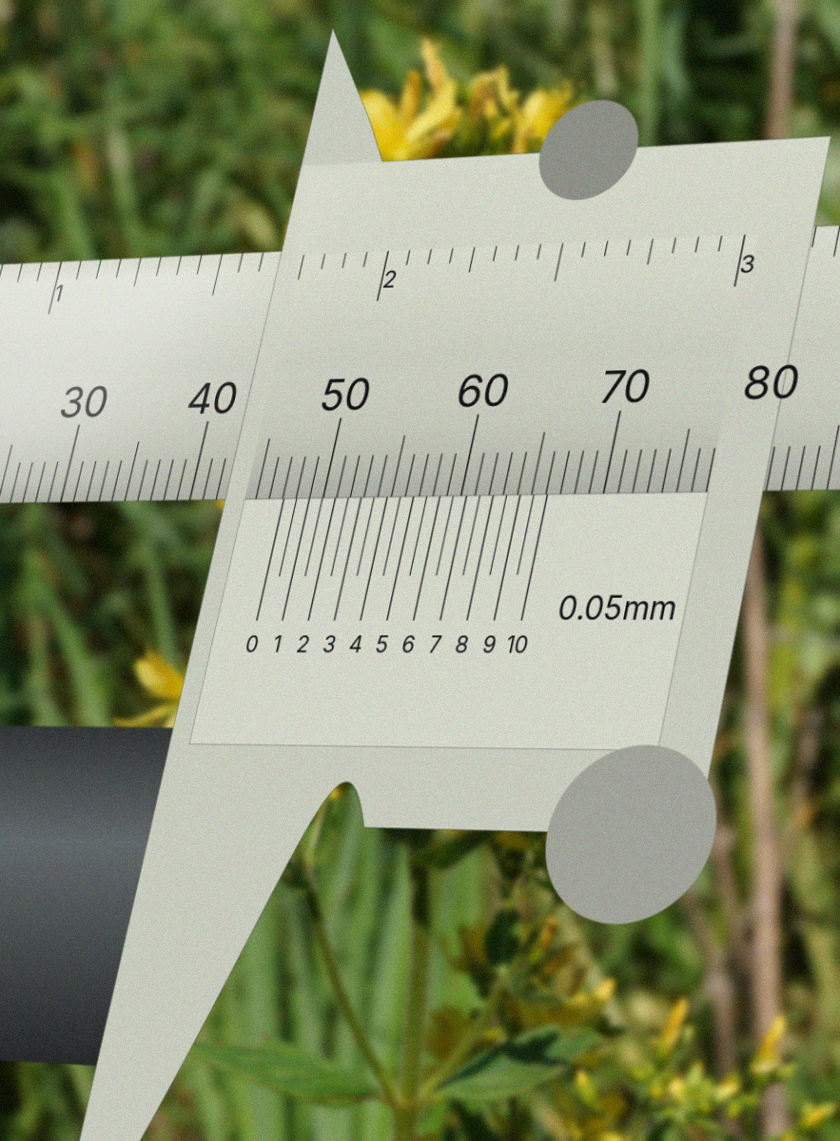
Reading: value=47.1 unit=mm
